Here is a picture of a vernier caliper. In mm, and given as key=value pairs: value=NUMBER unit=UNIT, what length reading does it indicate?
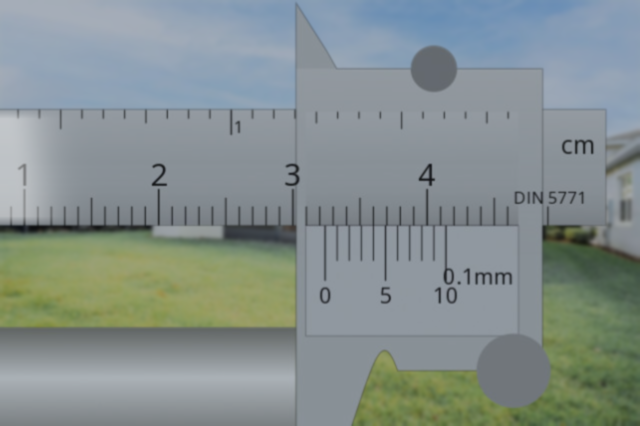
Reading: value=32.4 unit=mm
